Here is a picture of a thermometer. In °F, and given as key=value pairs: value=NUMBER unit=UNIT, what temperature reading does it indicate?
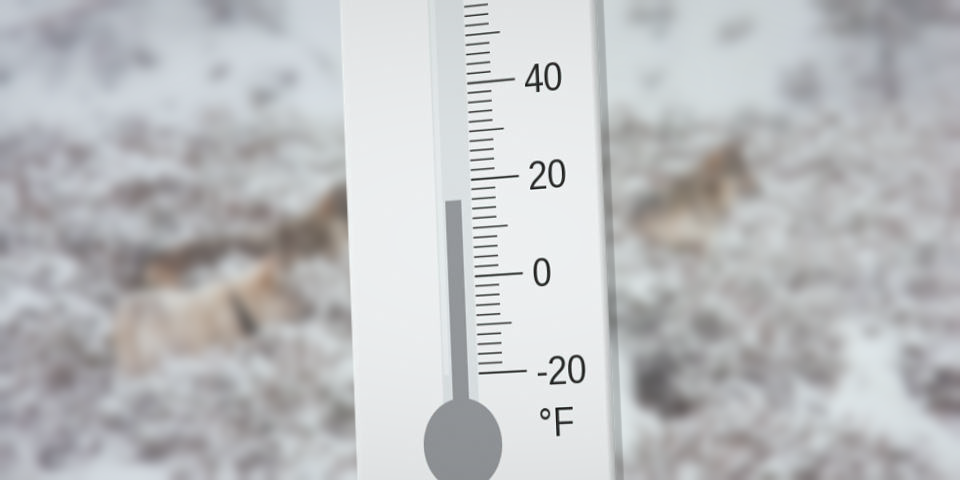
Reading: value=16 unit=°F
